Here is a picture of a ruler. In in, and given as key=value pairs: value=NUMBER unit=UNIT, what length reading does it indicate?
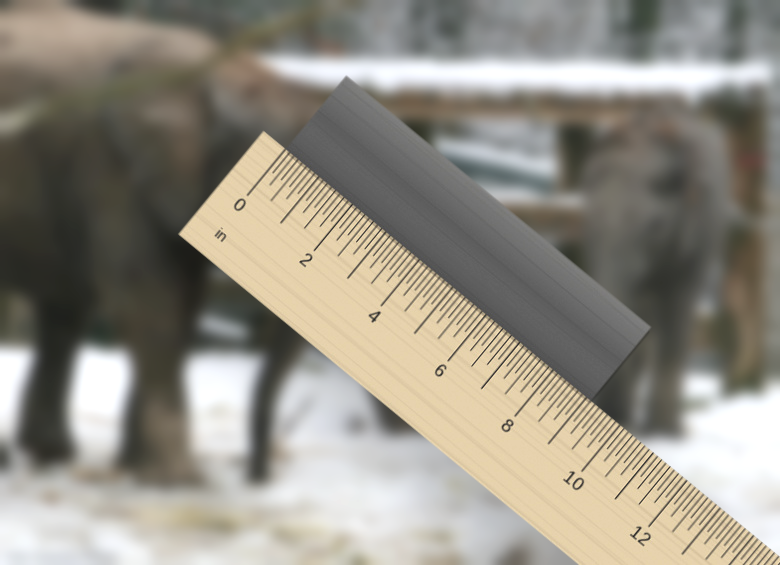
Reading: value=9.125 unit=in
